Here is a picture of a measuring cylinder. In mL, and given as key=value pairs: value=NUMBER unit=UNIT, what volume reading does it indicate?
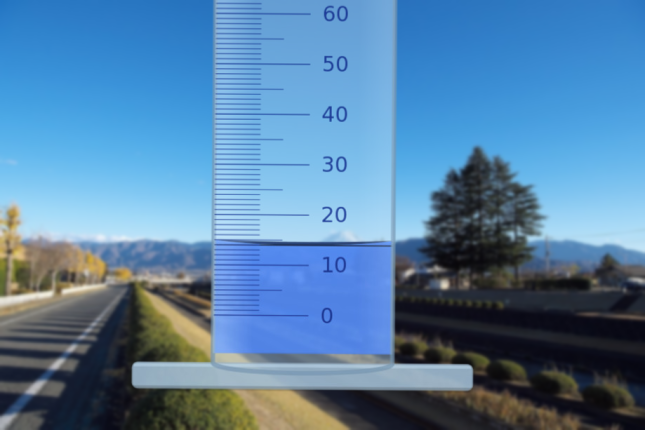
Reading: value=14 unit=mL
